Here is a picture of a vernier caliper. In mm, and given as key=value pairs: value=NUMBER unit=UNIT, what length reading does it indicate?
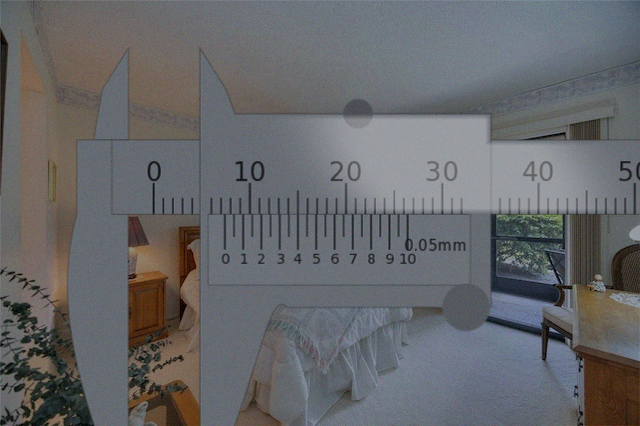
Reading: value=7.4 unit=mm
